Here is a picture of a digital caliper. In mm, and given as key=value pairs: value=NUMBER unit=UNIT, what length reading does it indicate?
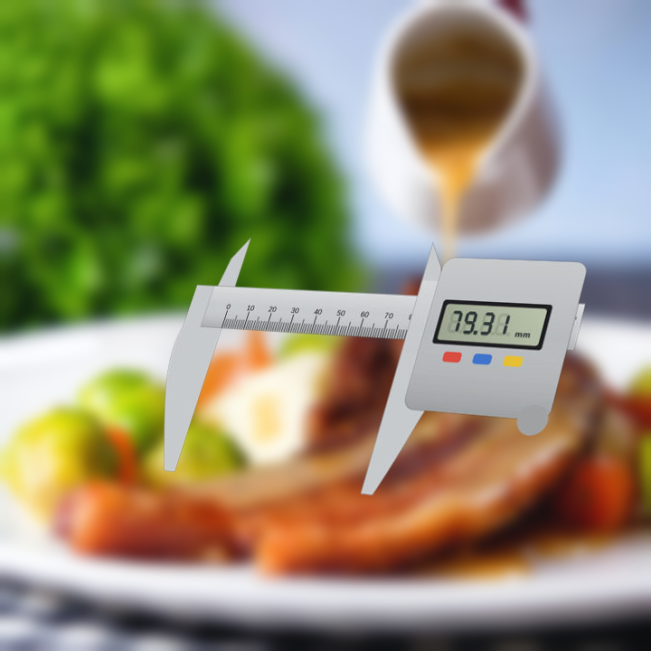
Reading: value=79.31 unit=mm
